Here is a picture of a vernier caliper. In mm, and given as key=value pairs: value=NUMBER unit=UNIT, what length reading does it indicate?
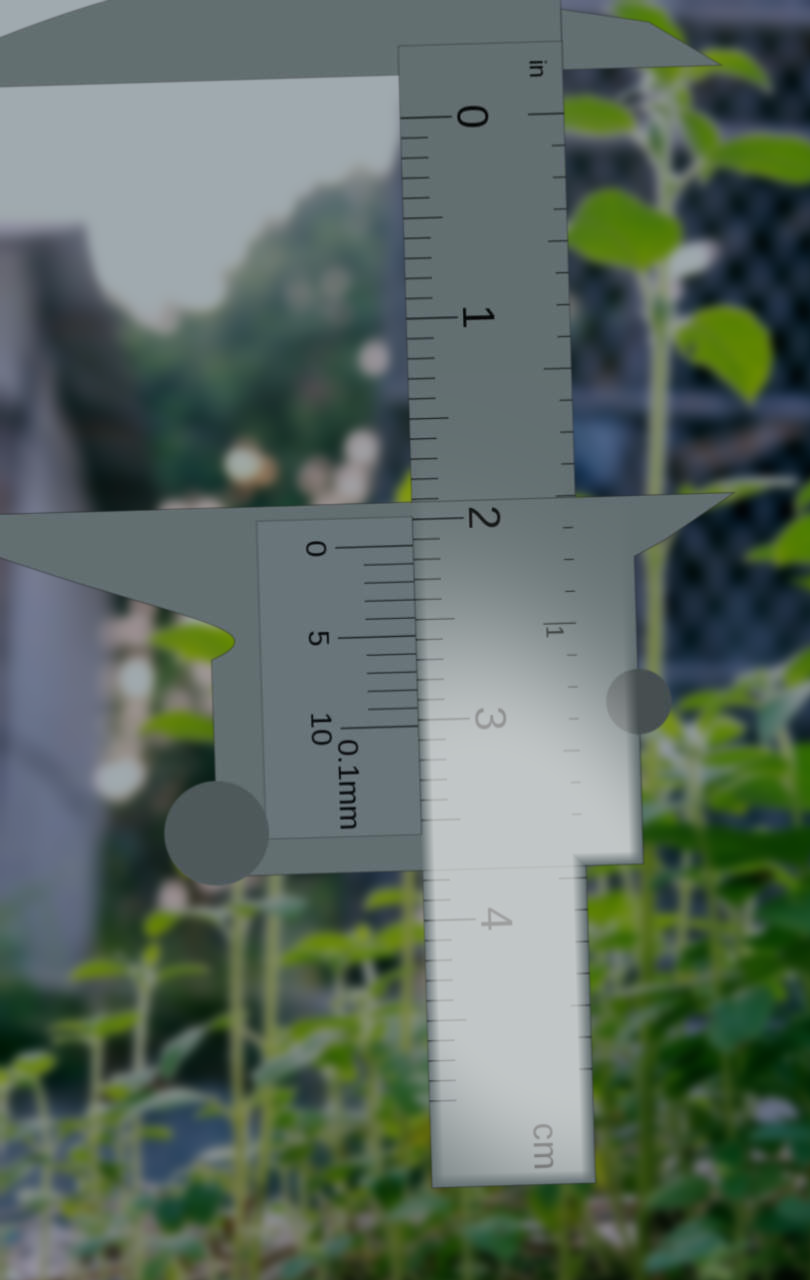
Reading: value=21.3 unit=mm
